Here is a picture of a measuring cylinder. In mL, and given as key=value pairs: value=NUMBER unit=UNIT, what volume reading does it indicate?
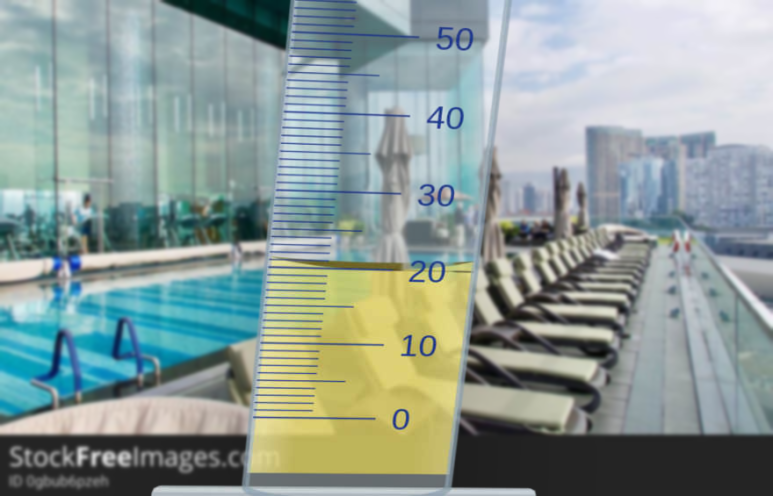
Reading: value=20 unit=mL
